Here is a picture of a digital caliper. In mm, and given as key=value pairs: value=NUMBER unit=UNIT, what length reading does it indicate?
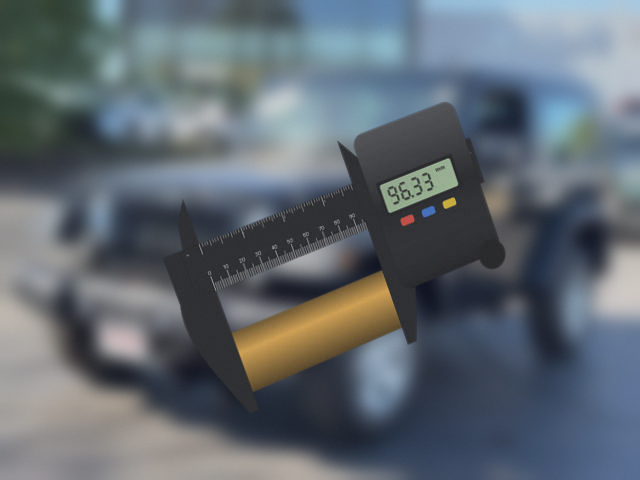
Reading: value=96.33 unit=mm
